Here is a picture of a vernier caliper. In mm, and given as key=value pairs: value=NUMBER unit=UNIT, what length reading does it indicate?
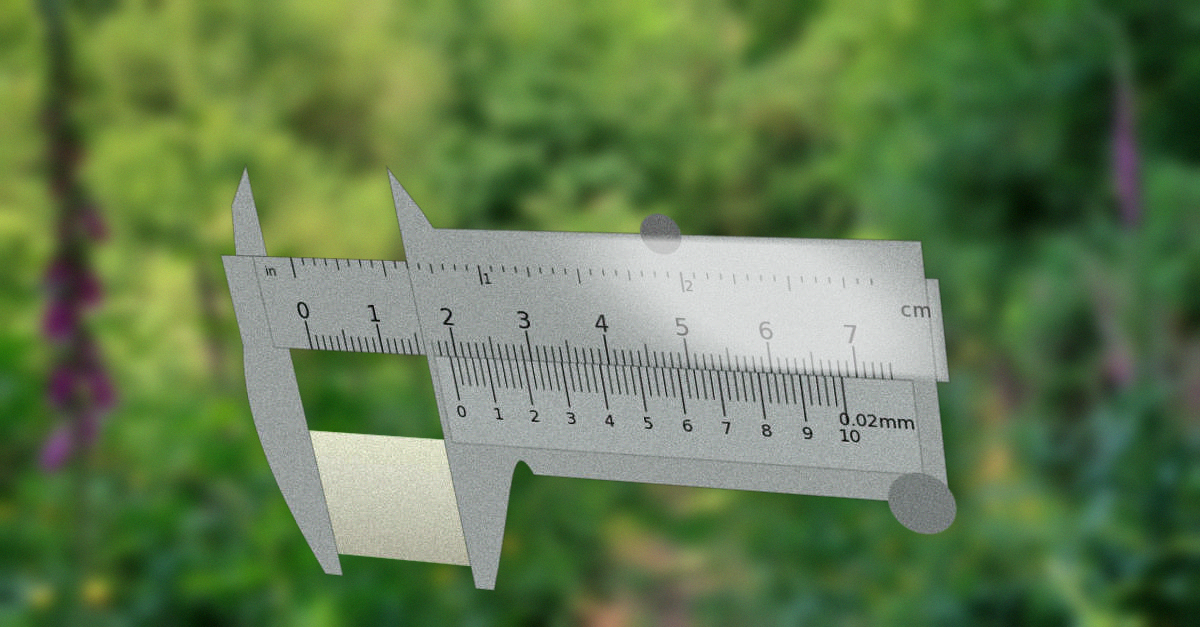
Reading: value=19.2 unit=mm
